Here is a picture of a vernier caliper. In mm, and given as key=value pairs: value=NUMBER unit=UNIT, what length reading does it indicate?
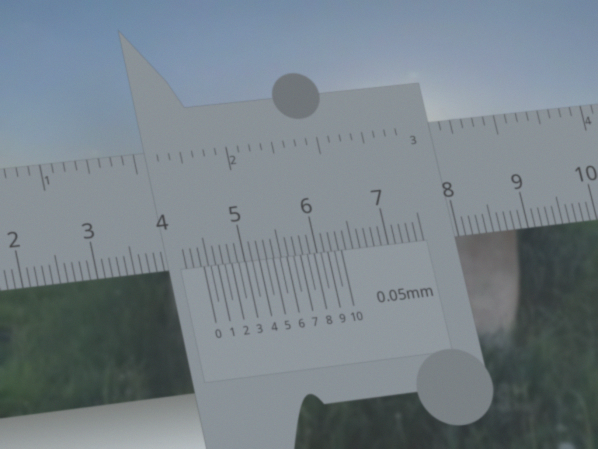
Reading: value=44.4 unit=mm
